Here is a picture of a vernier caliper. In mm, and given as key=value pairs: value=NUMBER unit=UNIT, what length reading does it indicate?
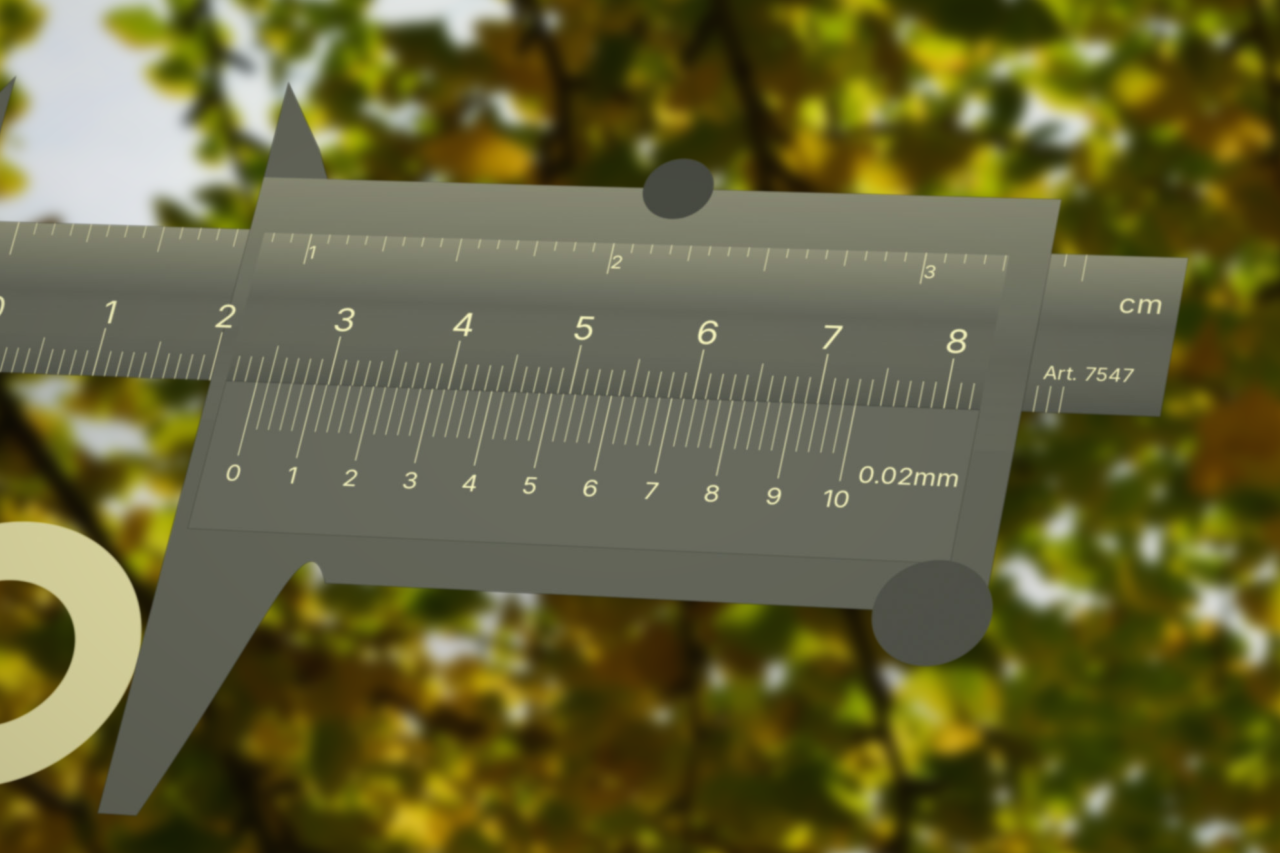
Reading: value=24.0 unit=mm
